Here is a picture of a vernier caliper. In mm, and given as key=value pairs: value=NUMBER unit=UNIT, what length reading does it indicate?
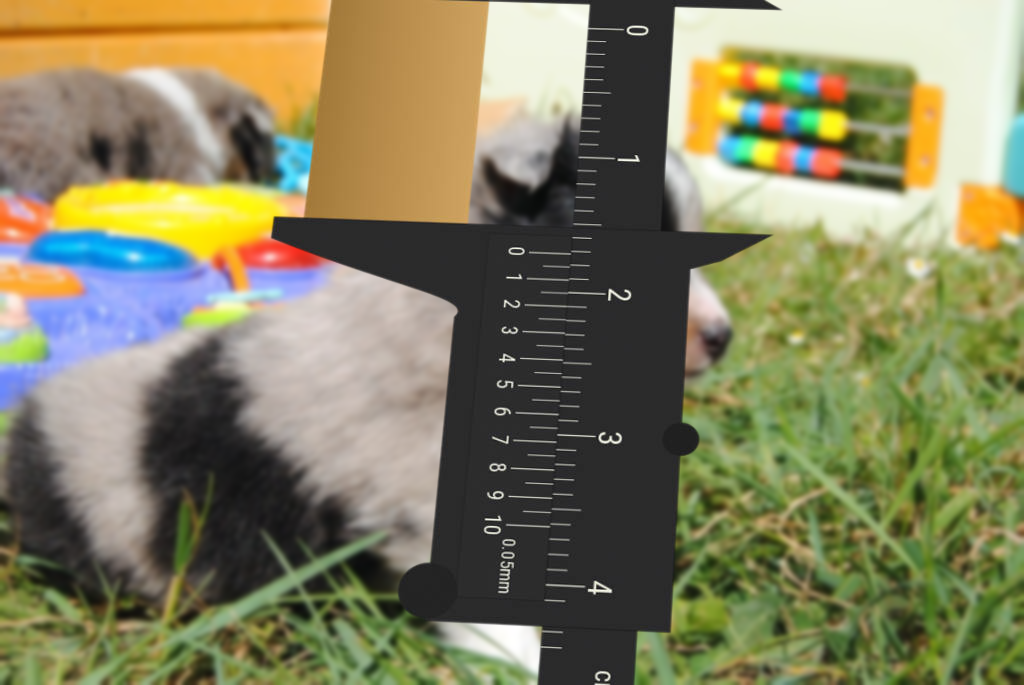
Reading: value=17.2 unit=mm
